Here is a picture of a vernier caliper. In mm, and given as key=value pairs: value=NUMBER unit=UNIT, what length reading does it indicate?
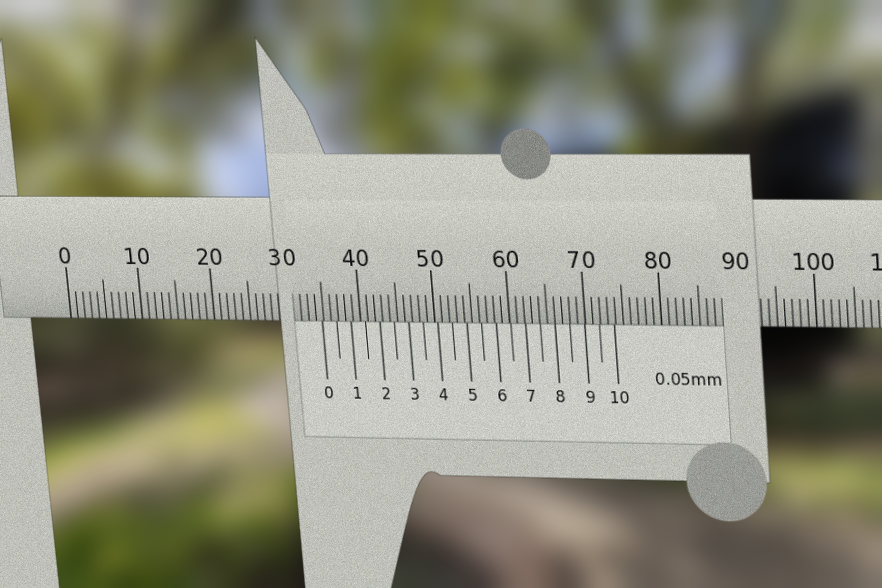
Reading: value=34.8 unit=mm
